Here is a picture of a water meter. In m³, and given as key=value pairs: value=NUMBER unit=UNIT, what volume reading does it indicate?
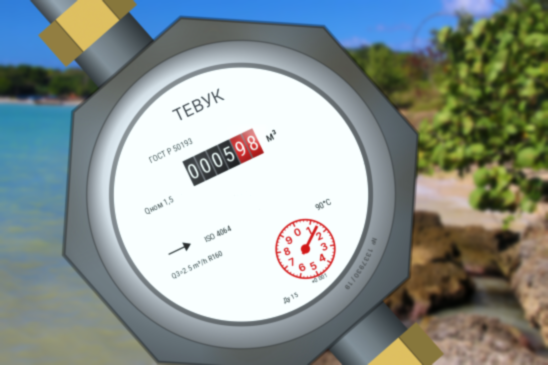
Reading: value=5.981 unit=m³
